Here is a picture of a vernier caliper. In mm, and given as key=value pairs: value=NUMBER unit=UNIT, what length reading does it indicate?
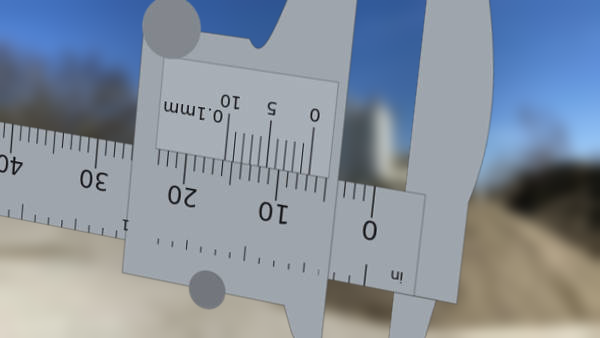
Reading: value=6.8 unit=mm
